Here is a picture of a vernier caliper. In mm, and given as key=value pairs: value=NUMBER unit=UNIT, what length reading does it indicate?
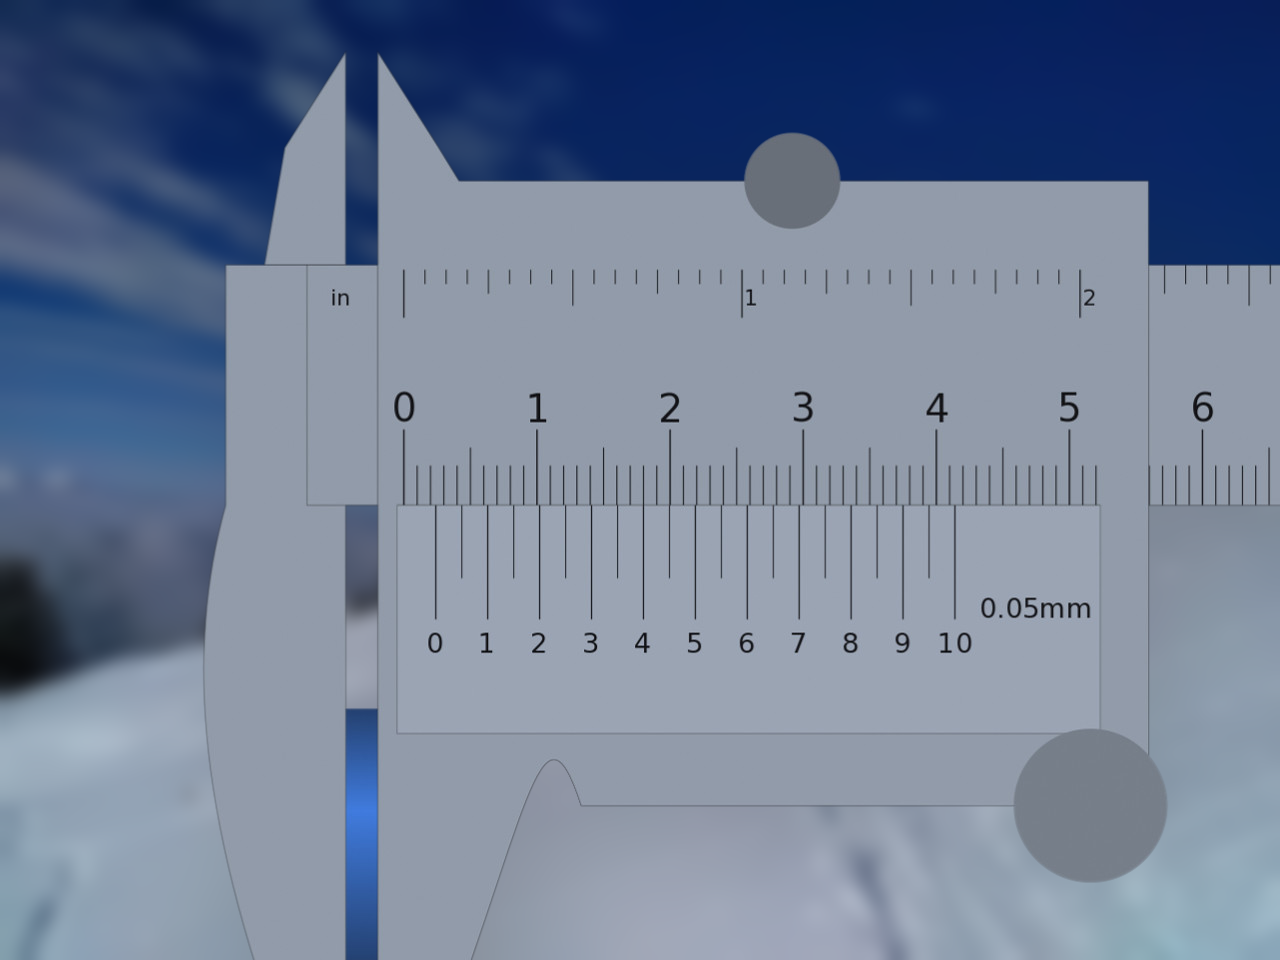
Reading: value=2.4 unit=mm
